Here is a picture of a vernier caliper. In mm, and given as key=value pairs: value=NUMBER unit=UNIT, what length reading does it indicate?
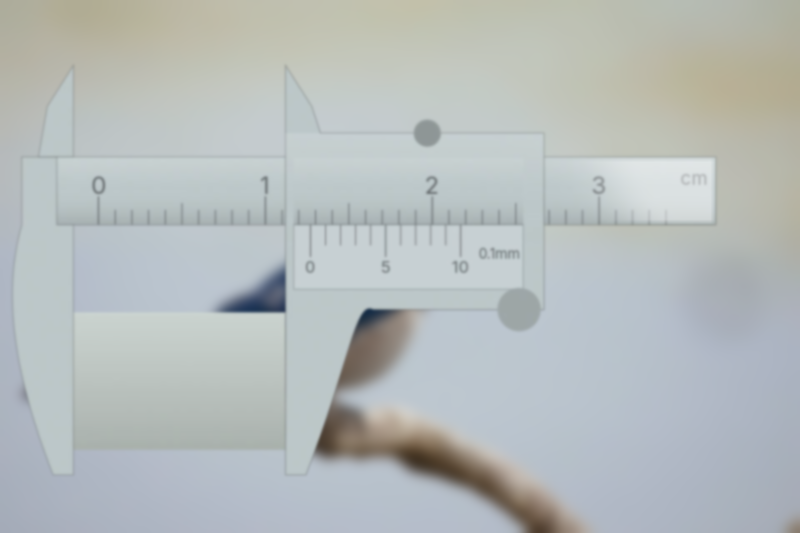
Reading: value=12.7 unit=mm
